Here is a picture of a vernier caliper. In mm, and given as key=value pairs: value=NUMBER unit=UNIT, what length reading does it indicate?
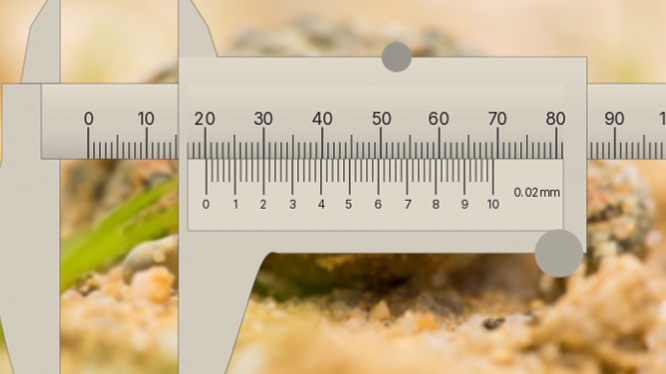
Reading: value=20.2 unit=mm
